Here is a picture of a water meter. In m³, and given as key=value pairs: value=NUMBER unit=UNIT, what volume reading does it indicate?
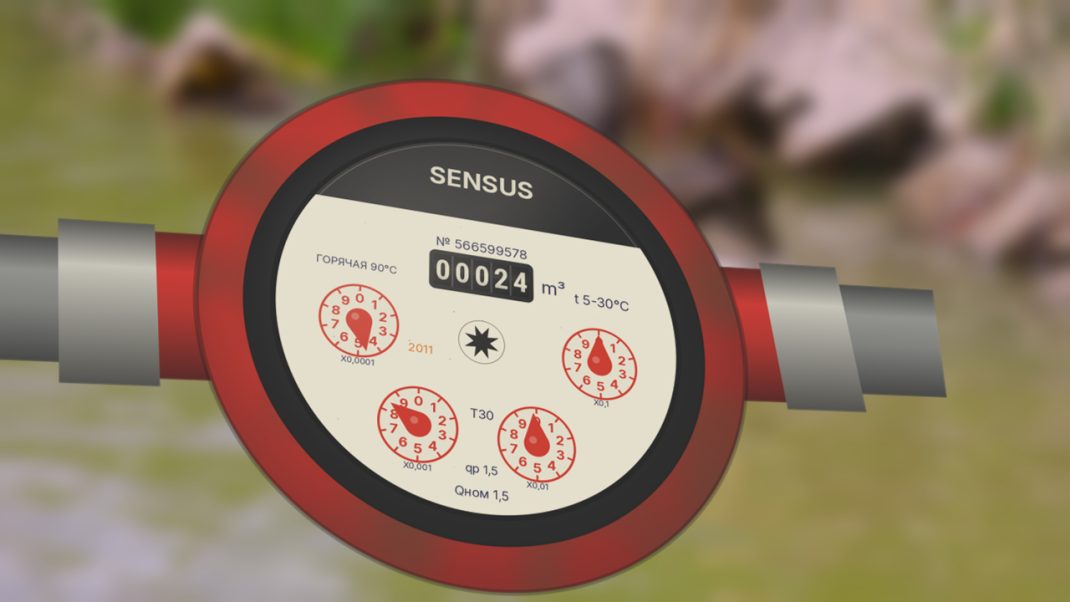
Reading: value=23.9984 unit=m³
